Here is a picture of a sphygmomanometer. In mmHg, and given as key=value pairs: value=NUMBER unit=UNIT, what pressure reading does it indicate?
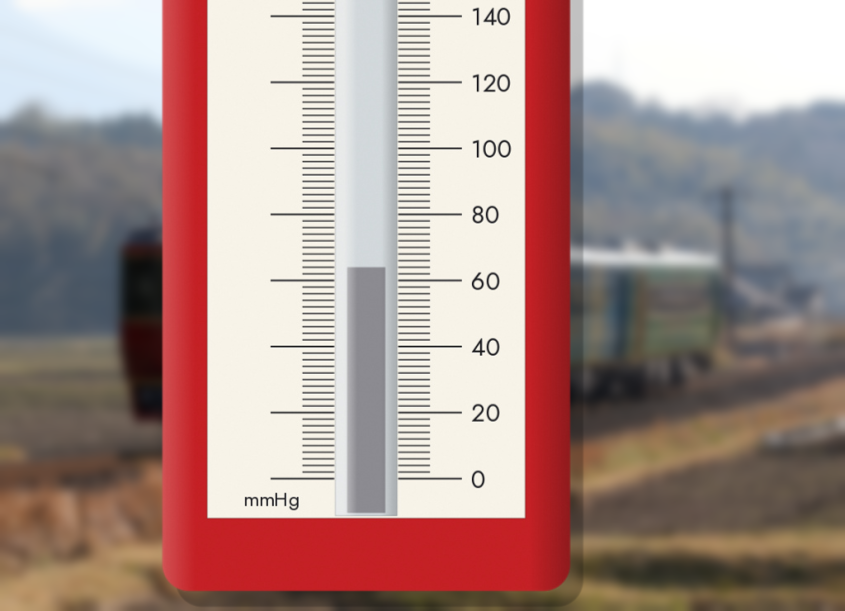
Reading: value=64 unit=mmHg
